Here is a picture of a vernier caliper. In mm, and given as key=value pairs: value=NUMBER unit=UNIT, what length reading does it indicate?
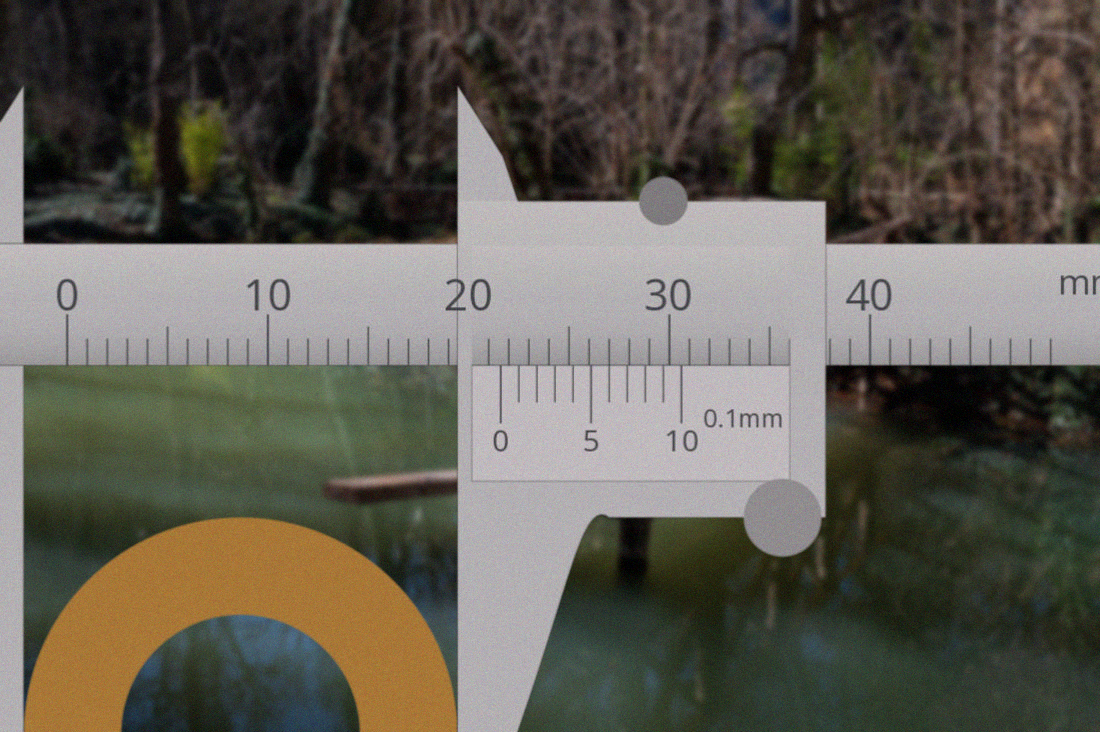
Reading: value=21.6 unit=mm
